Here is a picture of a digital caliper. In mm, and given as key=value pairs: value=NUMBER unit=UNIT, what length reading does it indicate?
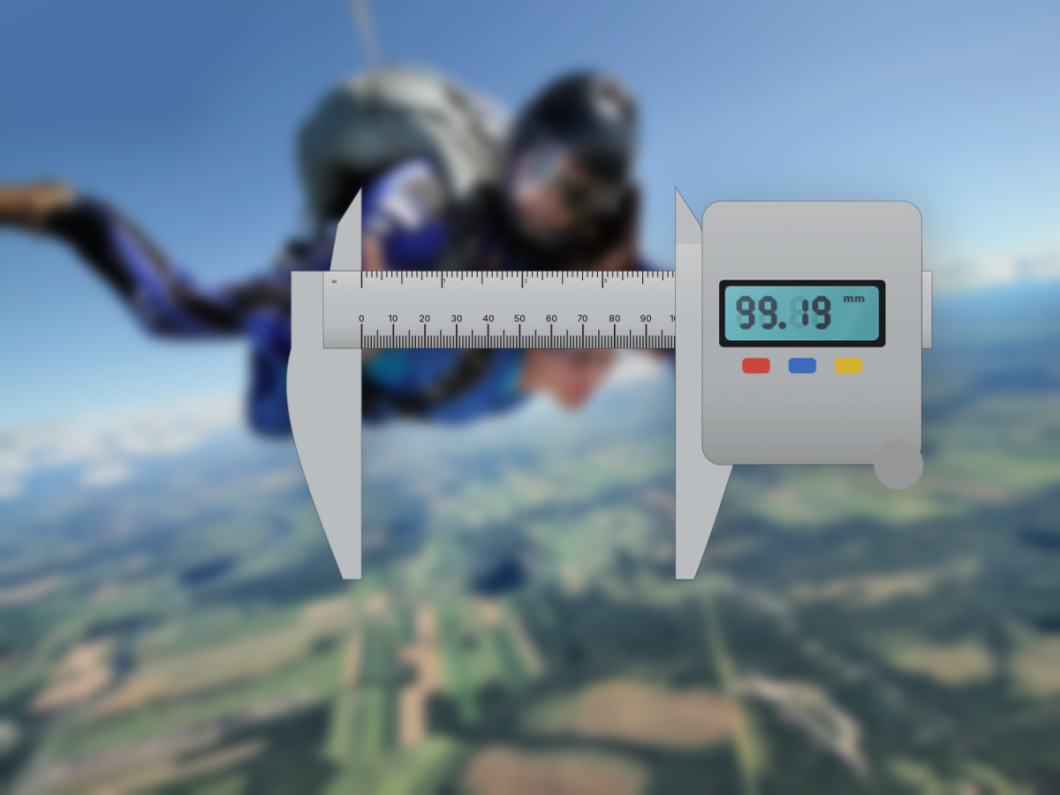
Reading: value=99.19 unit=mm
